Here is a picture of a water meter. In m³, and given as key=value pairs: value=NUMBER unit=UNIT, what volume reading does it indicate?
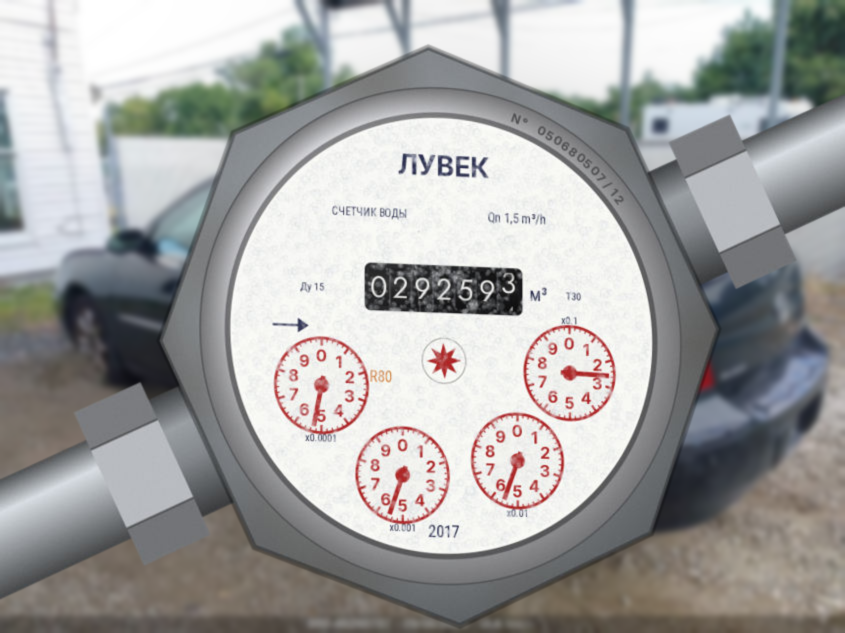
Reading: value=292593.2555 unit=m³
